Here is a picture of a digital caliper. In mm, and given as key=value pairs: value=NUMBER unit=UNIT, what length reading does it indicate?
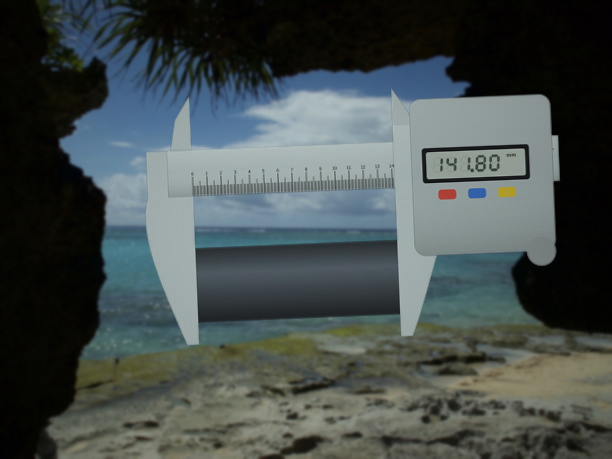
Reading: value=141.80 unit=mm
